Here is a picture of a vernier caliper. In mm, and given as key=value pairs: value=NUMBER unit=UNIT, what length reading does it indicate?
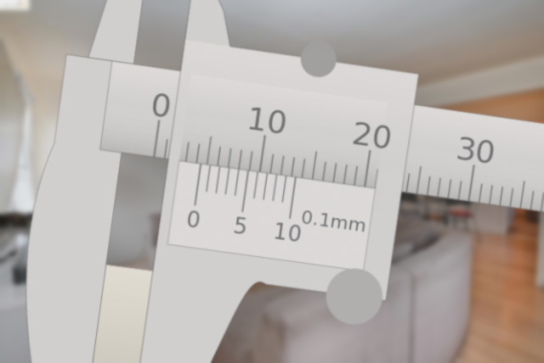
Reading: value=4.4 unit=mm
